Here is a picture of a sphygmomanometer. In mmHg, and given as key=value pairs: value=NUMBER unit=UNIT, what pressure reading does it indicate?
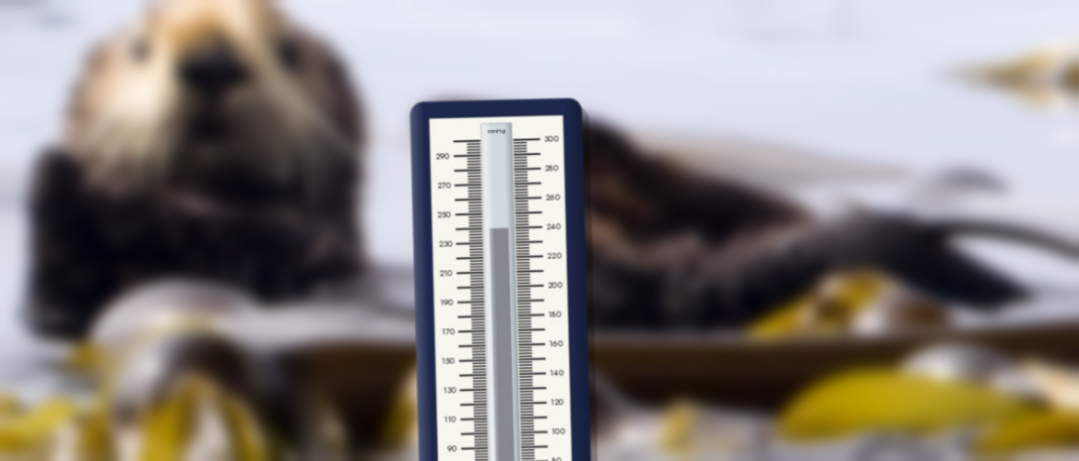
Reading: value=240 unit=mmHg
